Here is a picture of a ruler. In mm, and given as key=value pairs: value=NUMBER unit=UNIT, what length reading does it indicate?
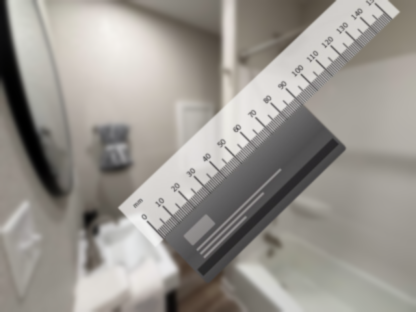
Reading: value=90 unit=mm
